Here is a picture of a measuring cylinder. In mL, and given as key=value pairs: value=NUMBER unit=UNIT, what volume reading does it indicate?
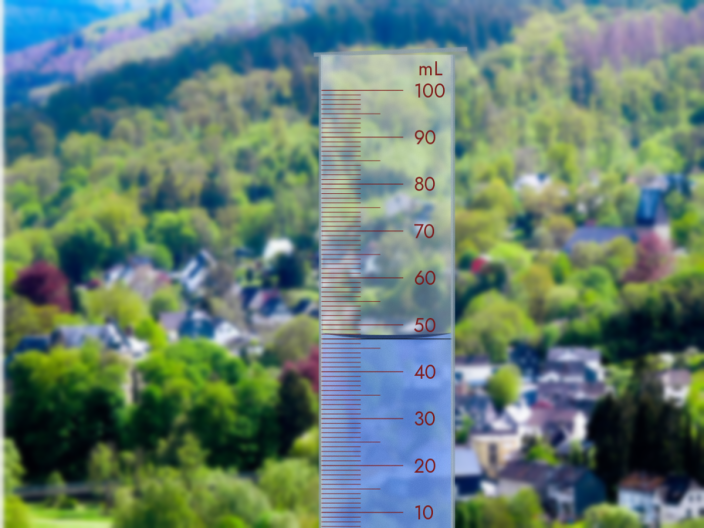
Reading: value=47 unit=mL
